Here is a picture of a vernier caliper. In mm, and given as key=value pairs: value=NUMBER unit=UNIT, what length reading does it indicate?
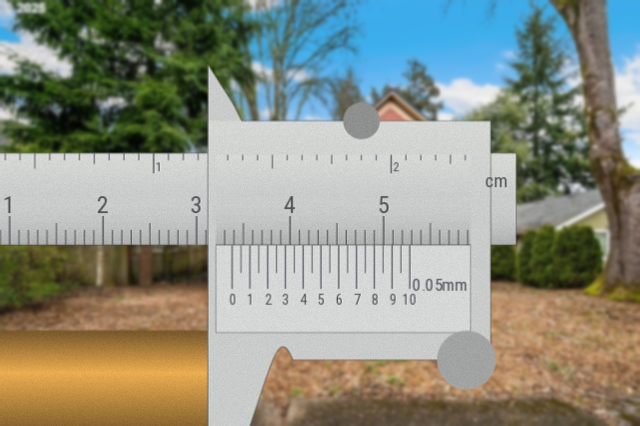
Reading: value=33.8 unit=mm
